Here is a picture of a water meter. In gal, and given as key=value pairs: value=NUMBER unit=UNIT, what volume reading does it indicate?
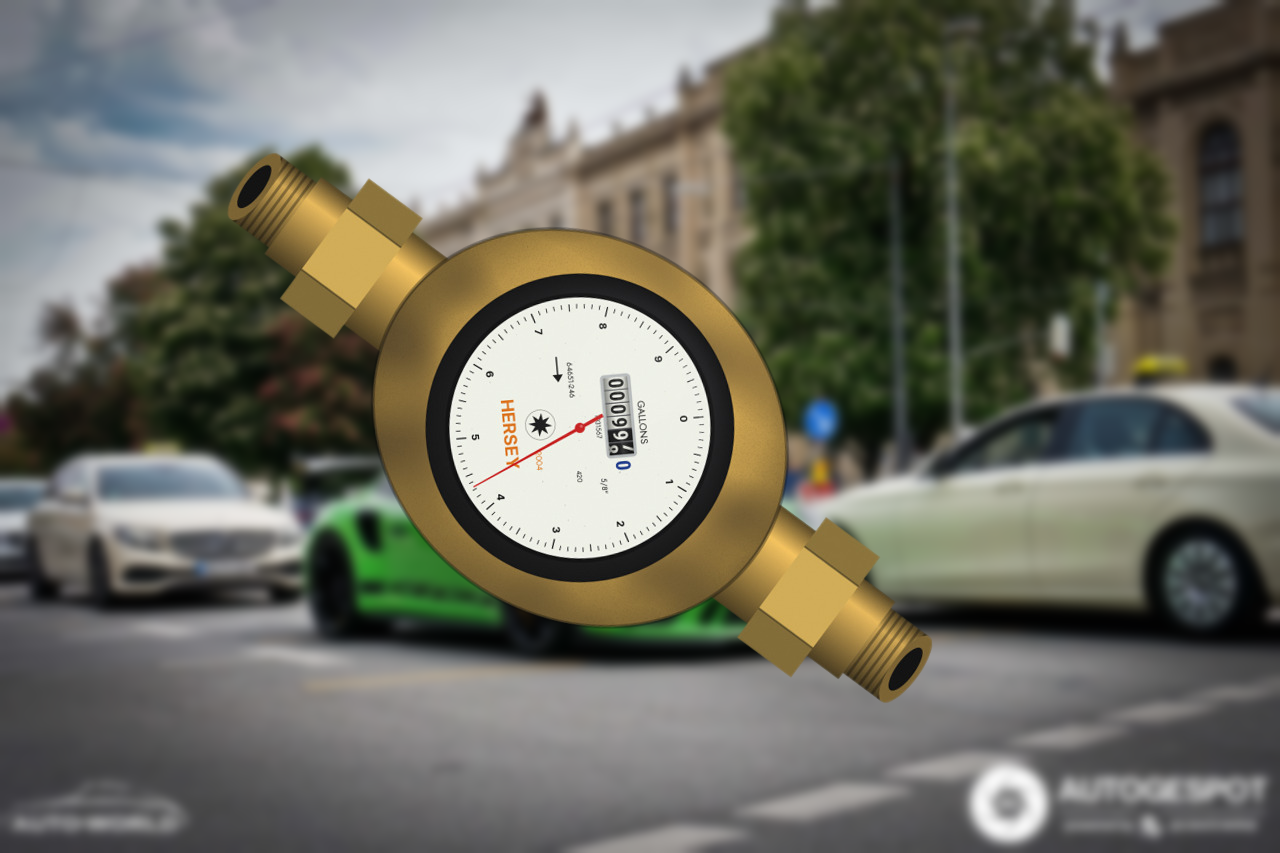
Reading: value=9974.3 unit=gal
